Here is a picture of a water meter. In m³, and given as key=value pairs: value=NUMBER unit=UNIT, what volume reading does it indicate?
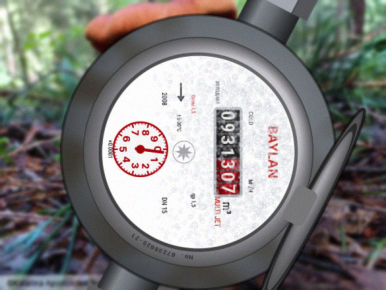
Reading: value=931.3070 unit=m³
